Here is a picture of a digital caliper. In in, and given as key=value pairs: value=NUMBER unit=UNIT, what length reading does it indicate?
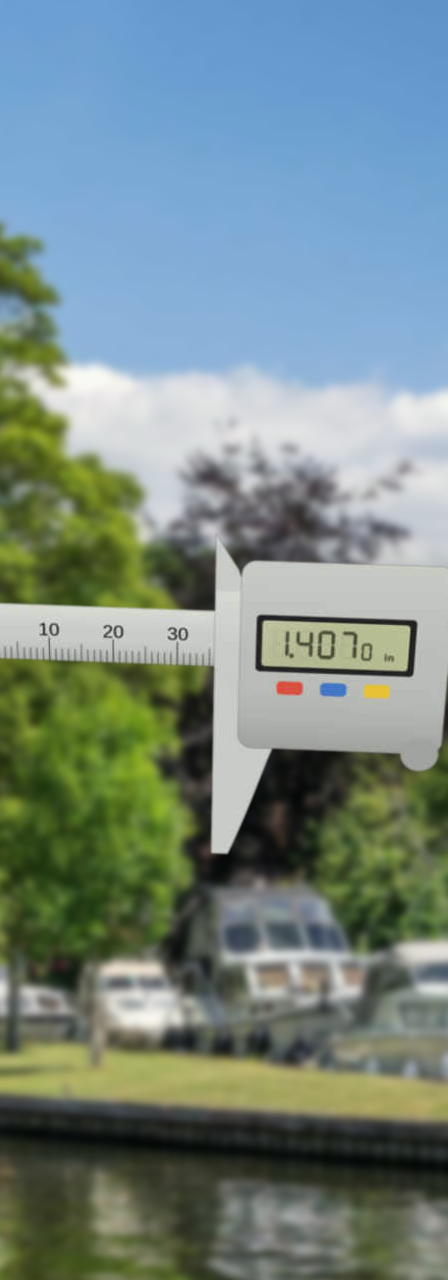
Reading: value=1.4070 unit=in
